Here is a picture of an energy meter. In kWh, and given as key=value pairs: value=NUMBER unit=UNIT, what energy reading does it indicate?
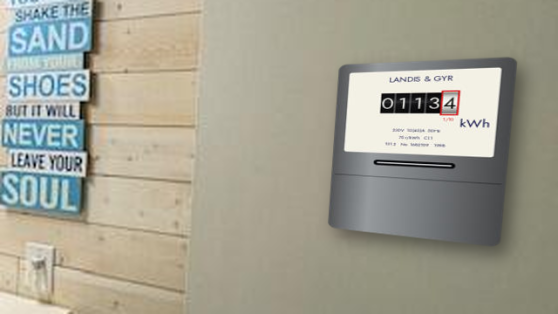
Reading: value=113.4 unit=kWh
